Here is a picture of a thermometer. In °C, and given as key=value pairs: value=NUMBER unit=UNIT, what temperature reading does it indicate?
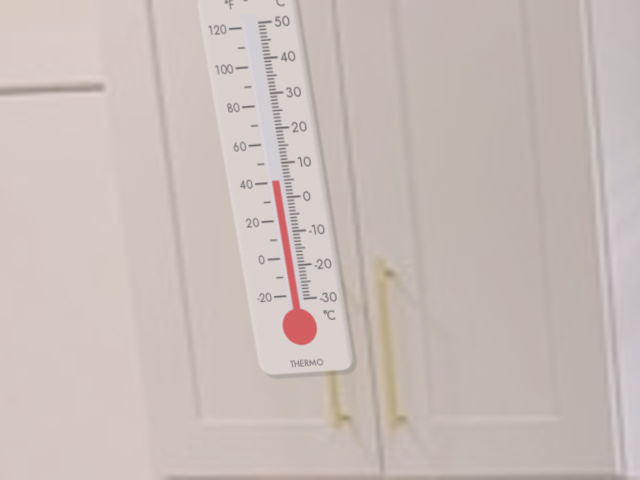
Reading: value=5 unit=°C
